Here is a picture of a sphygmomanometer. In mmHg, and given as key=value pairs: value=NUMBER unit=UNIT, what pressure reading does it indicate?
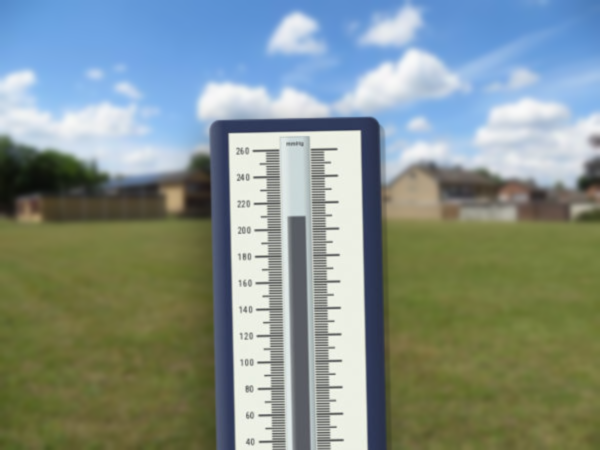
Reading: value=210 unit=mmHg
